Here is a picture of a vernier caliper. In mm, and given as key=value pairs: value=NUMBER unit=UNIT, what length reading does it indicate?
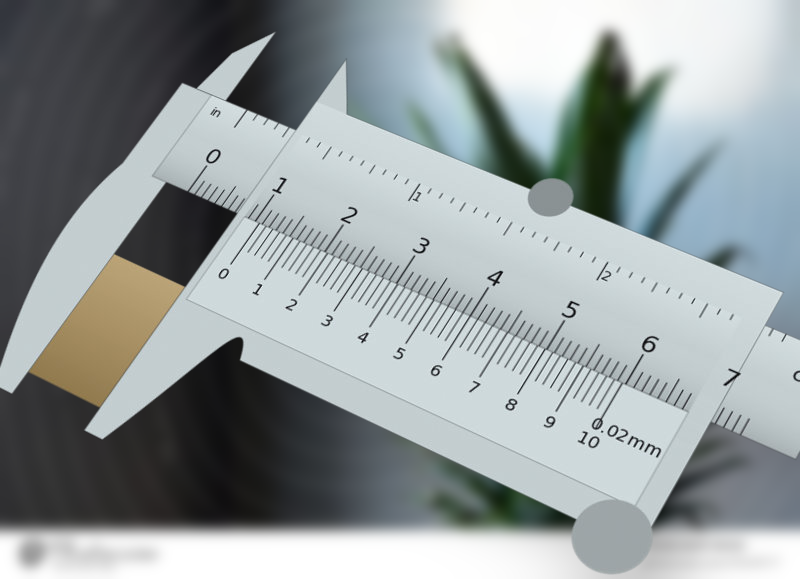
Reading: value=10.6 unit=mm
